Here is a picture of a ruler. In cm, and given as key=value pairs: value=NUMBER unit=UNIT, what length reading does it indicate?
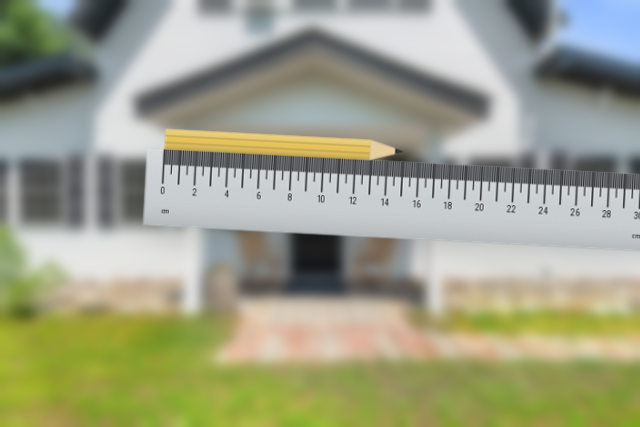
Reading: value=15 unit=cm
